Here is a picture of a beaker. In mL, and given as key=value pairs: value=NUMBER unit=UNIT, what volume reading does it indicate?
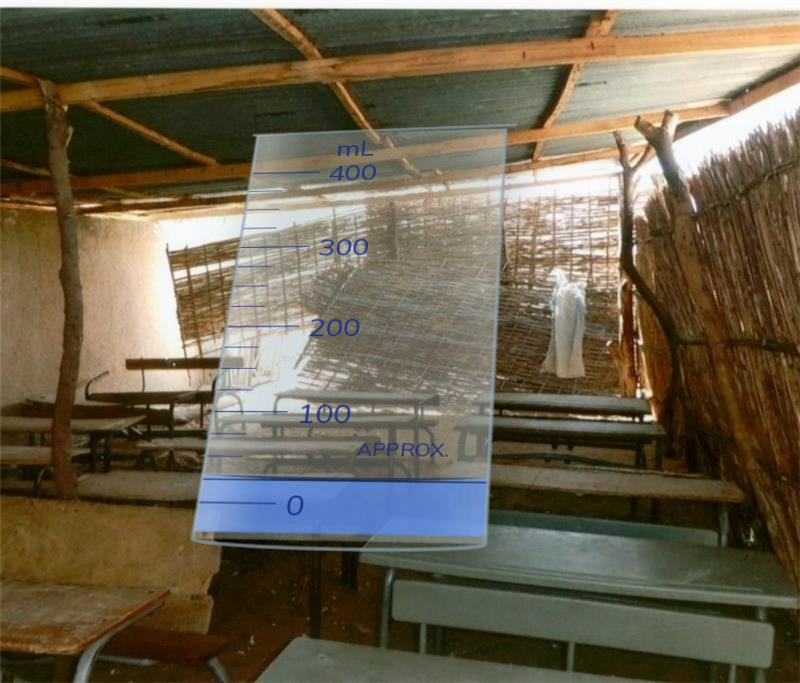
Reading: value=25 unit=mL
